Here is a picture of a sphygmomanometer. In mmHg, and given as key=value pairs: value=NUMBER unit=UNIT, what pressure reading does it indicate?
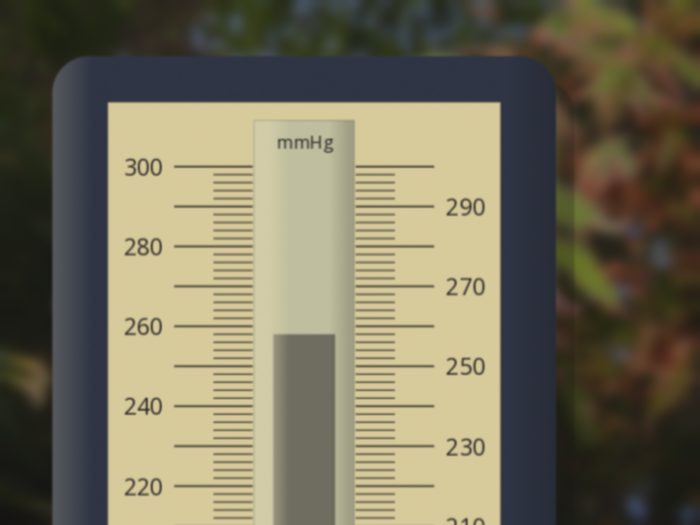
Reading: value=258 unit=mmHg
